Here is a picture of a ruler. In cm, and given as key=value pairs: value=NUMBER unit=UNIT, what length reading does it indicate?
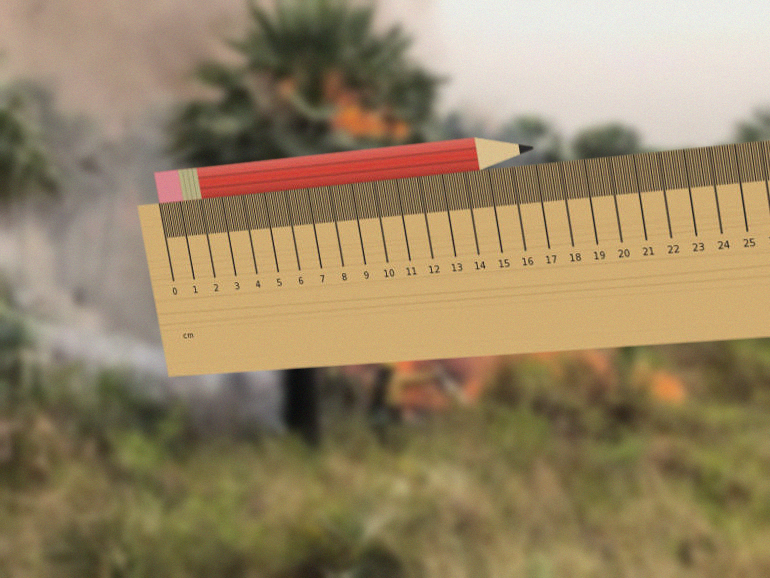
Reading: value=17 unit=cm
